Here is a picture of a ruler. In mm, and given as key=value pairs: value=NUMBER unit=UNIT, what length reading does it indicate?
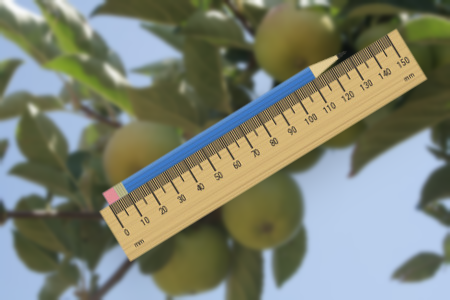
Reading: value=130 unit=mm
